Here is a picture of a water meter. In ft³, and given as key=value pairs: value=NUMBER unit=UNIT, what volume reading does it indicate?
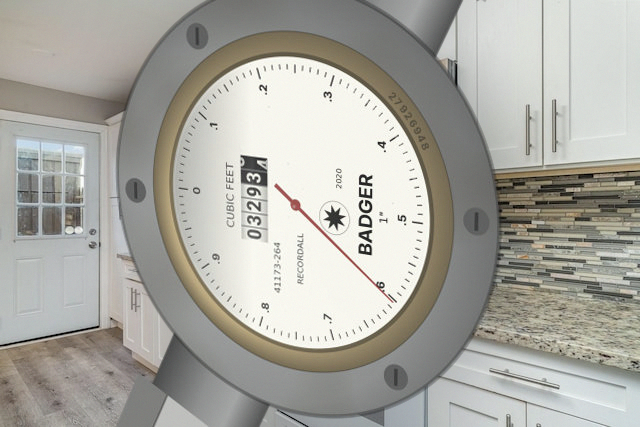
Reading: value=32933.60 unit=ft³
